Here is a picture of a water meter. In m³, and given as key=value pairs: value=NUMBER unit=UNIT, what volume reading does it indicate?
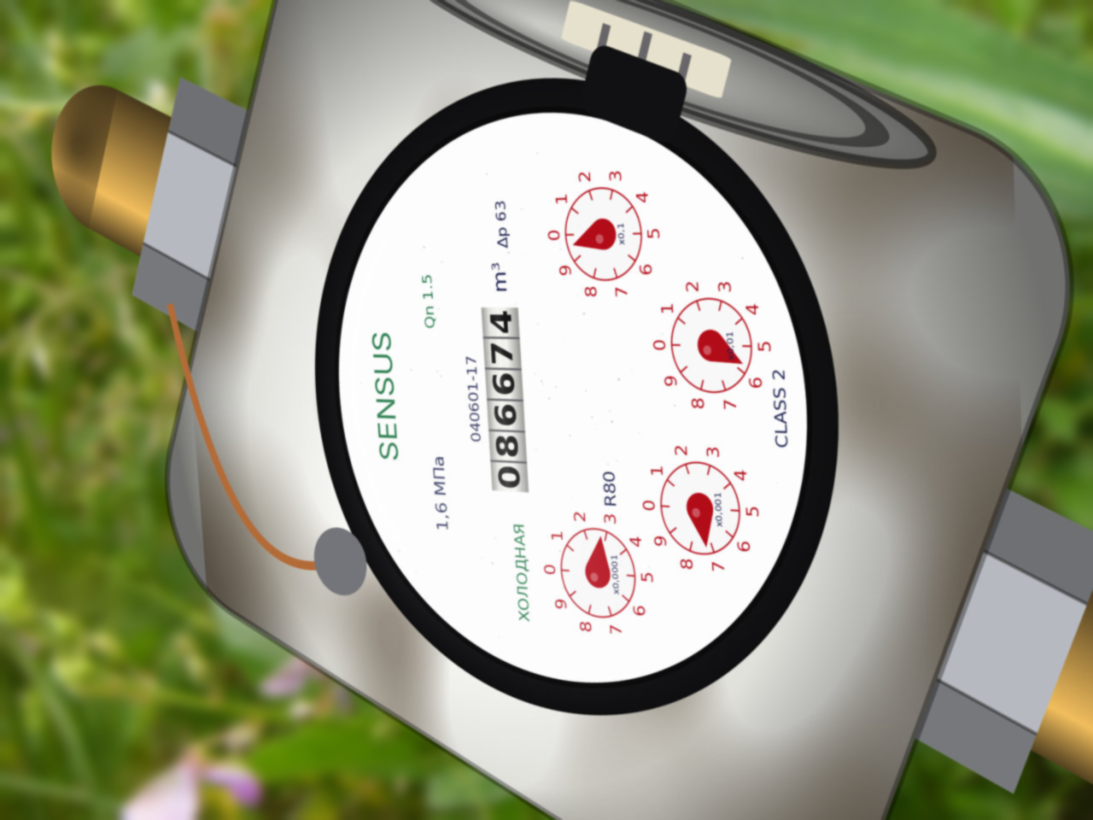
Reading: value=86673.9572 unit=m³
